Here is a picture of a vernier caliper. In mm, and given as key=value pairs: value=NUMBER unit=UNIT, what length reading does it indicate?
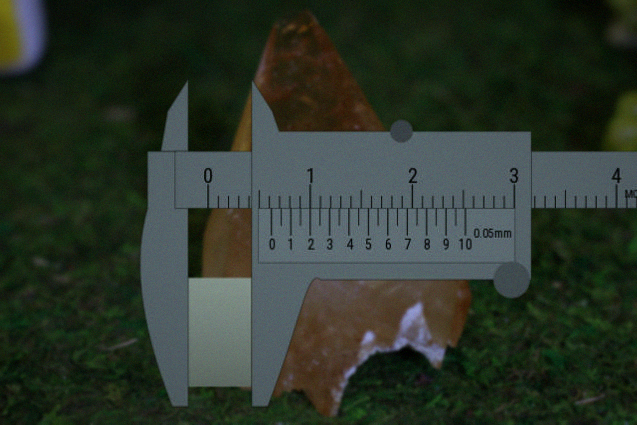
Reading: value=6.2 unit=mm
